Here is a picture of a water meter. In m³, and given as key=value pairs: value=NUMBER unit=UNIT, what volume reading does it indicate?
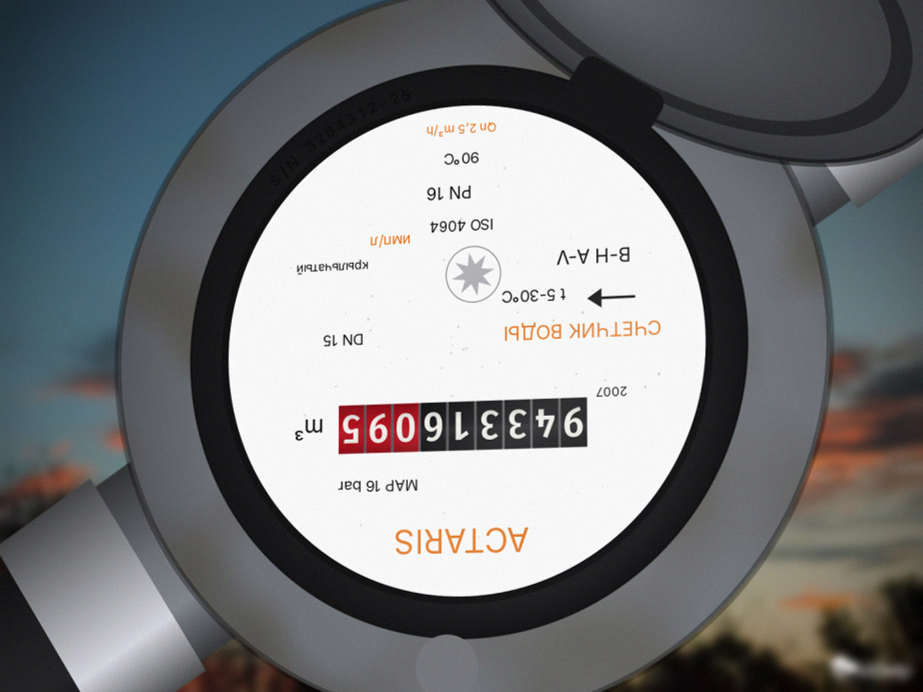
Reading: value=943316.095 unit=m³
